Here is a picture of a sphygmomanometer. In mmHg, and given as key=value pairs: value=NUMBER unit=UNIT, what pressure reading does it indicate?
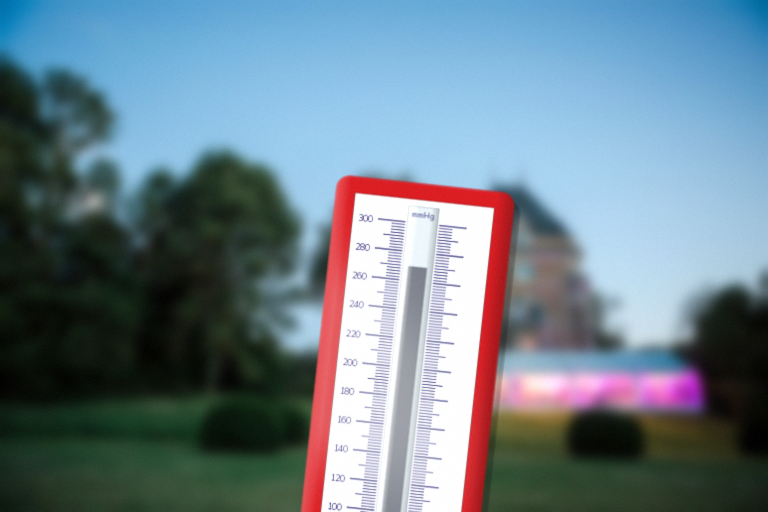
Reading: value=270 unit=mmHg
